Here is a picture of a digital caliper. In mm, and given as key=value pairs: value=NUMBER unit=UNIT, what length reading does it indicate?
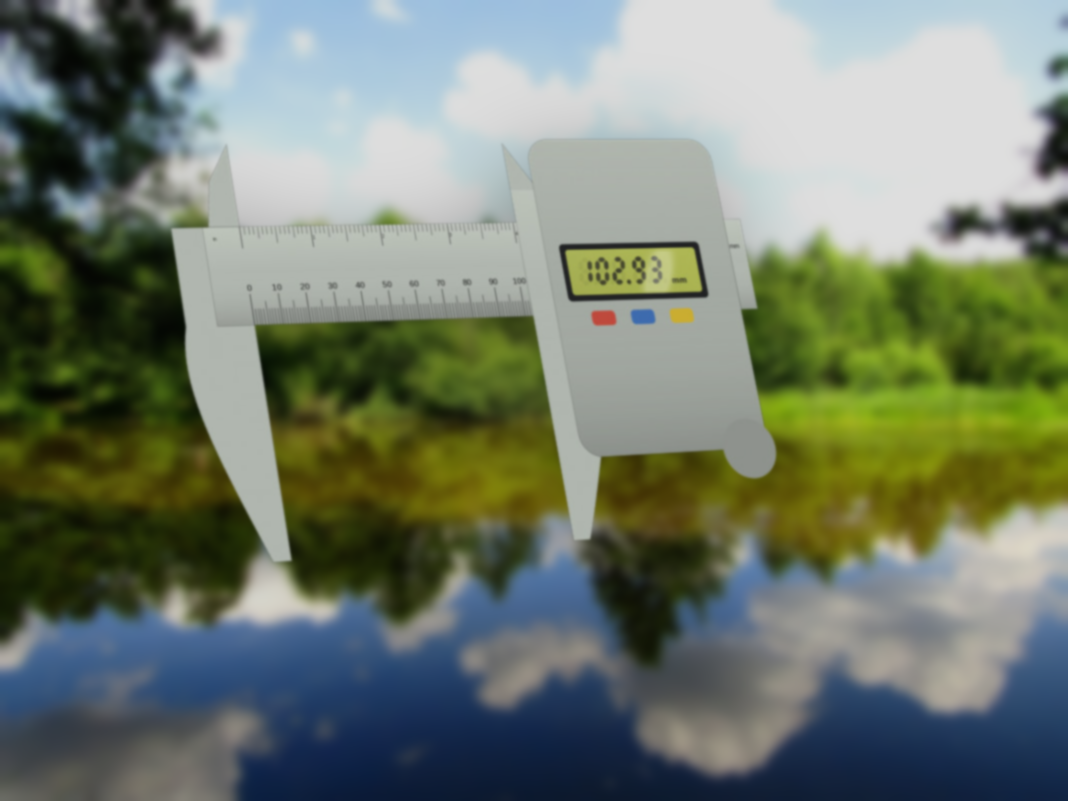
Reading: value=102.93 unit=mm
